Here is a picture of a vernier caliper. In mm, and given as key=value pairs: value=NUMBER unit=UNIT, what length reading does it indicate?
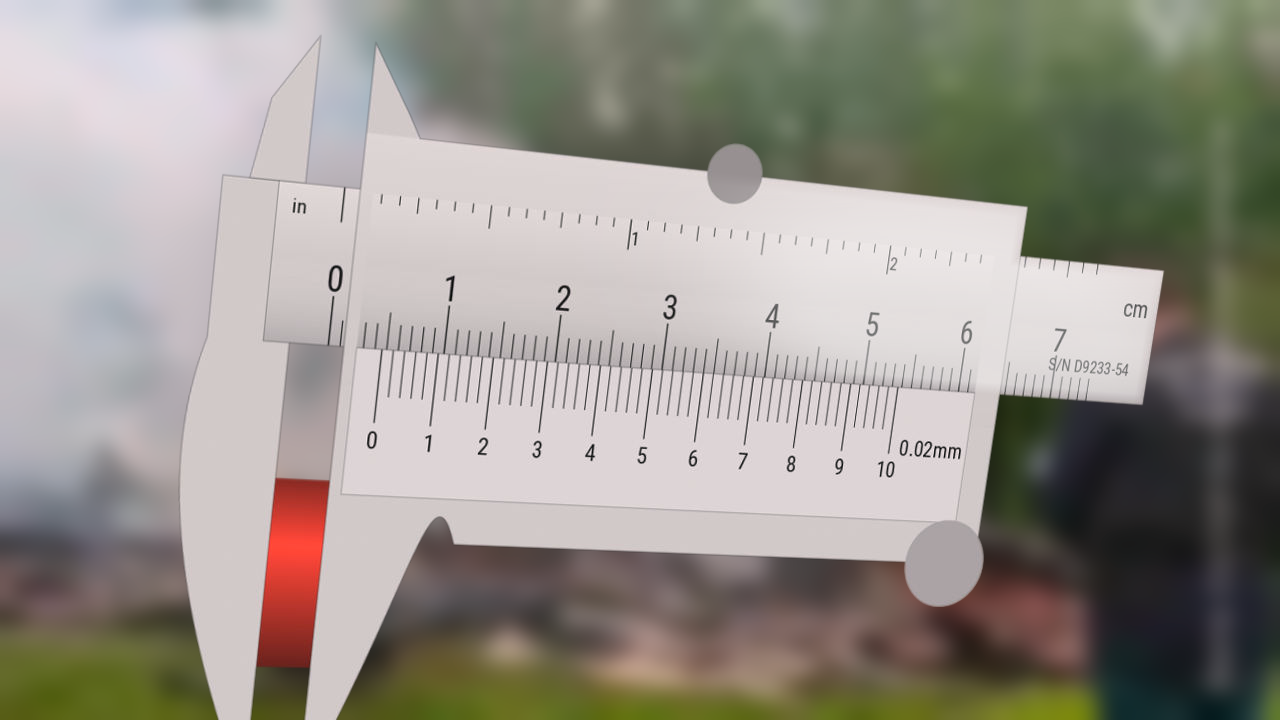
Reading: value=4.6 unit=mm
